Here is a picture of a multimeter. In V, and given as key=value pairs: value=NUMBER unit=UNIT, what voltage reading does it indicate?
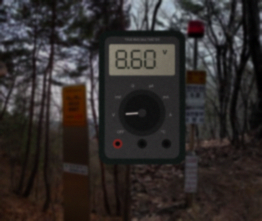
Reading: value=8.60 unit=V
